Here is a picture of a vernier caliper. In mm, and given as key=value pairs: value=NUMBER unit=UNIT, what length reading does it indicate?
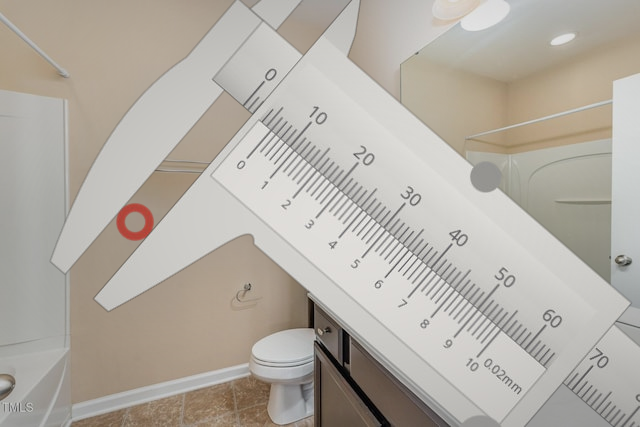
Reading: value=6.0 unit=mm
